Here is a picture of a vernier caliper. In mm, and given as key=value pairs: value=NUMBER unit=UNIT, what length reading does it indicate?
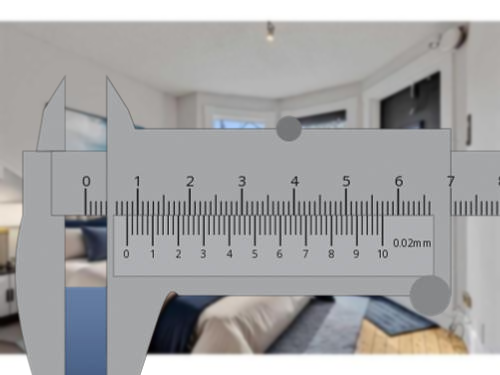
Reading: value=8.0 unit=mm
